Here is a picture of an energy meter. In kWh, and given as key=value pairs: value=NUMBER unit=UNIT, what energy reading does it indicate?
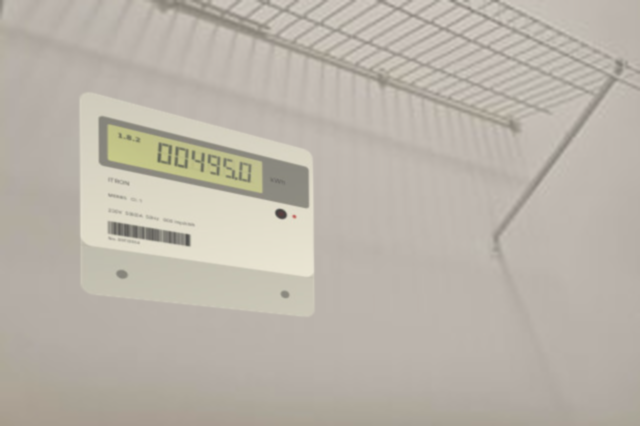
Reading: value=495.0 unit=kWh
